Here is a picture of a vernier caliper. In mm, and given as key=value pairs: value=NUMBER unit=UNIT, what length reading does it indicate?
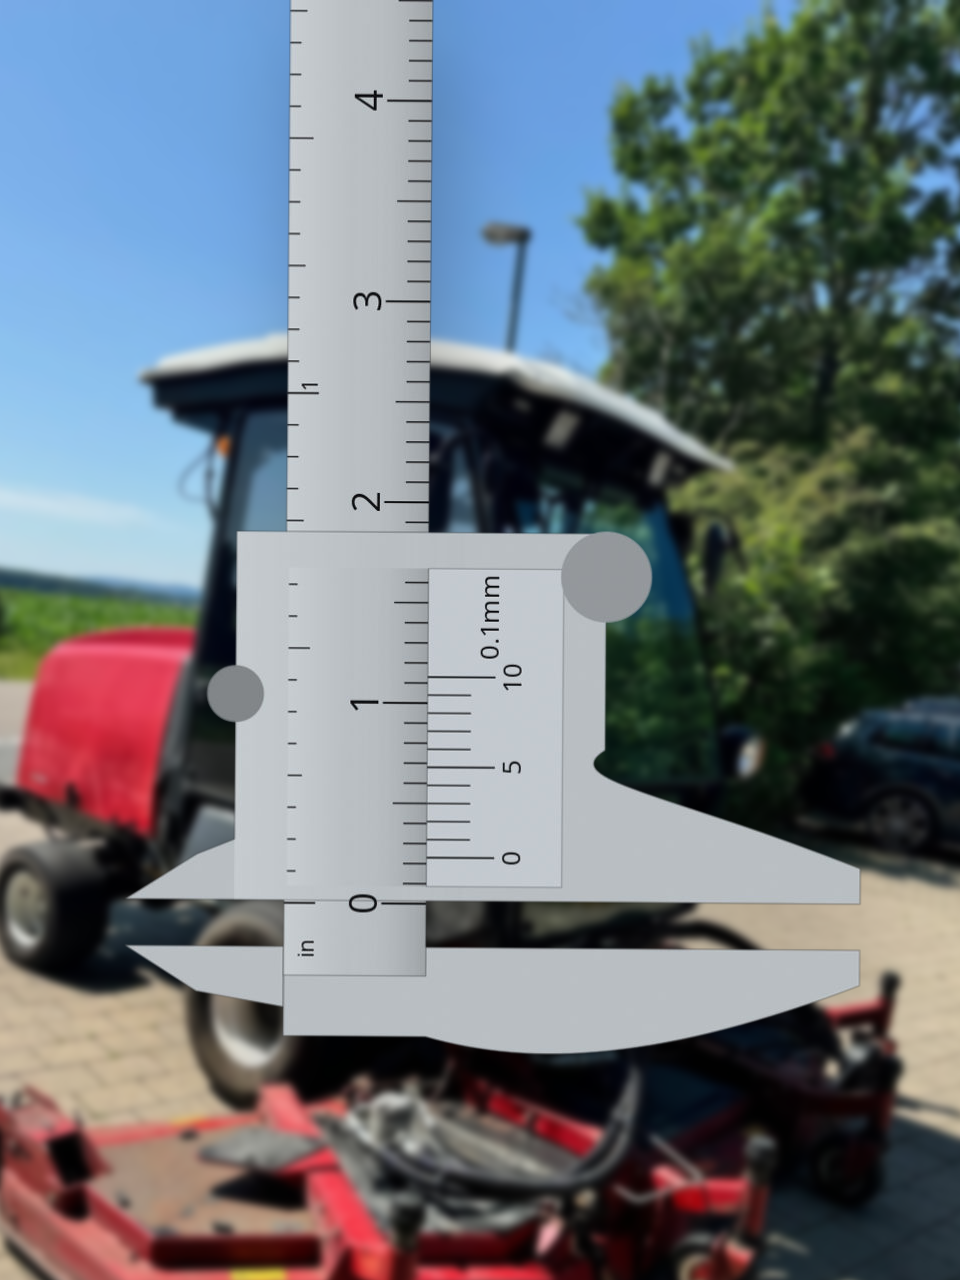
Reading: value=2.3 unit=mm
